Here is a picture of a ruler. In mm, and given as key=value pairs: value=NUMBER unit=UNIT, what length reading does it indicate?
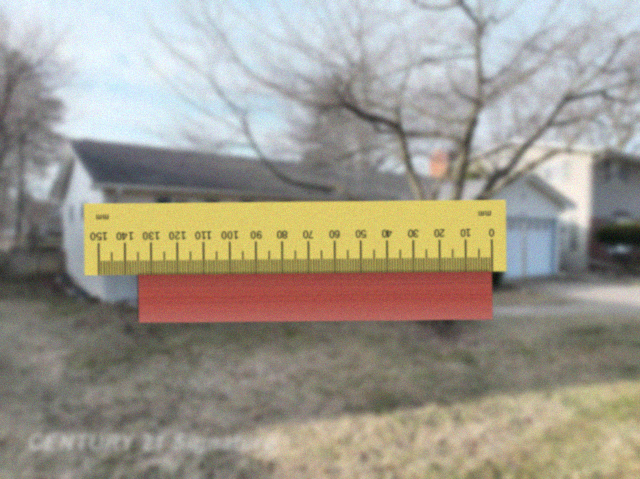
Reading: value=135 unit=mm
